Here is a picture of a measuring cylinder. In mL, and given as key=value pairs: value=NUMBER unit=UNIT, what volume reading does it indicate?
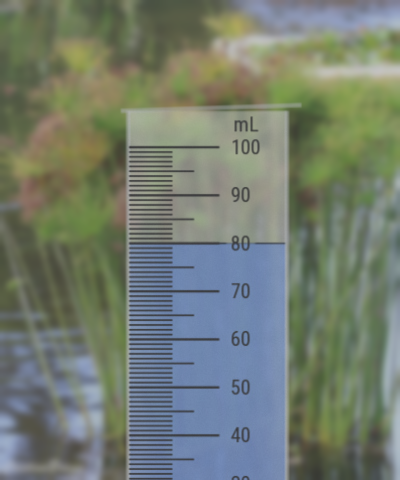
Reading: value=80 unit=mL
